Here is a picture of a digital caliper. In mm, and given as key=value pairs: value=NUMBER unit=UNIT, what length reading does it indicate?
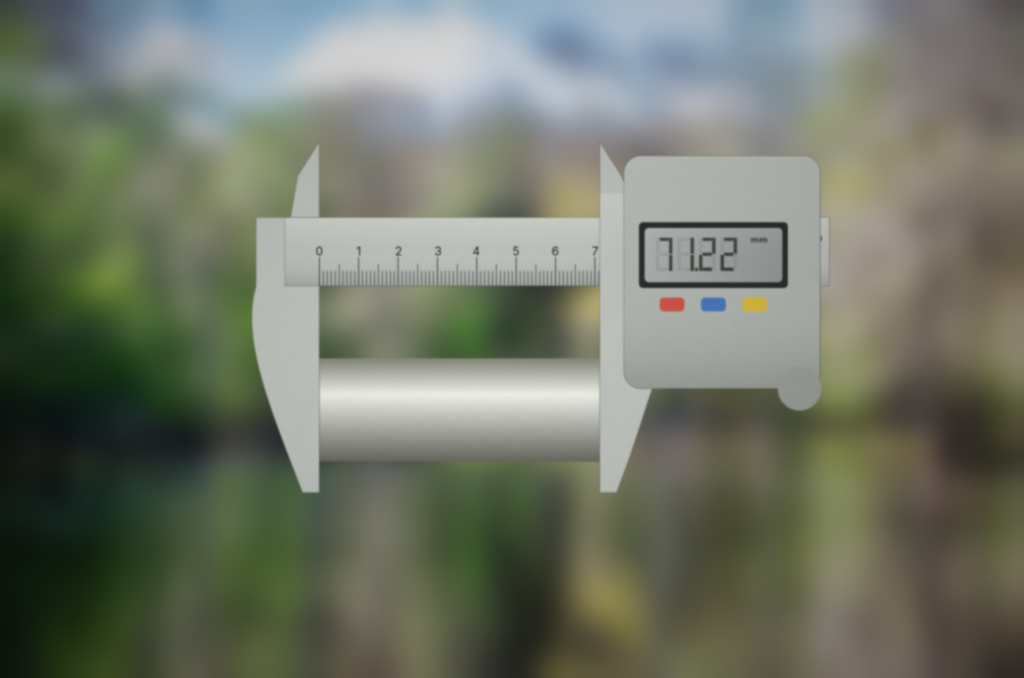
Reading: value=71.22 unit=mm
